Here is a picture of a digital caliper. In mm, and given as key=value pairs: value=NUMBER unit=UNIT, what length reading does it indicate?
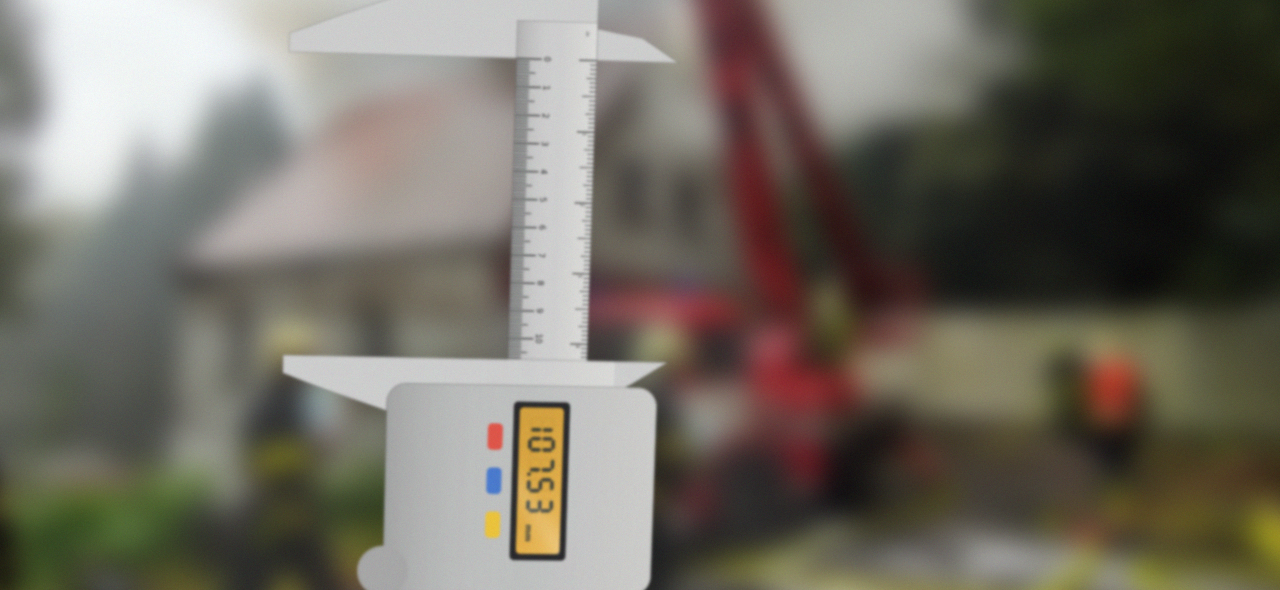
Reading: value=107.53 unit=mm
